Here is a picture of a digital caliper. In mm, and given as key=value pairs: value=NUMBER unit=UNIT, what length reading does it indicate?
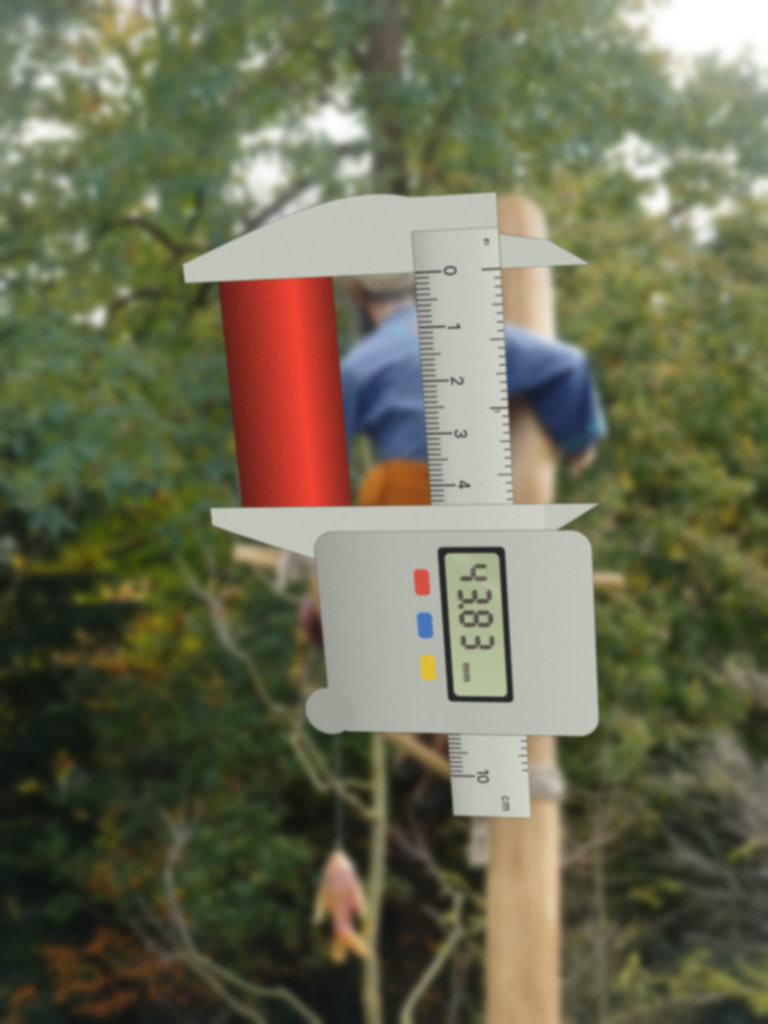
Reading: value=43.83 unit=mm
